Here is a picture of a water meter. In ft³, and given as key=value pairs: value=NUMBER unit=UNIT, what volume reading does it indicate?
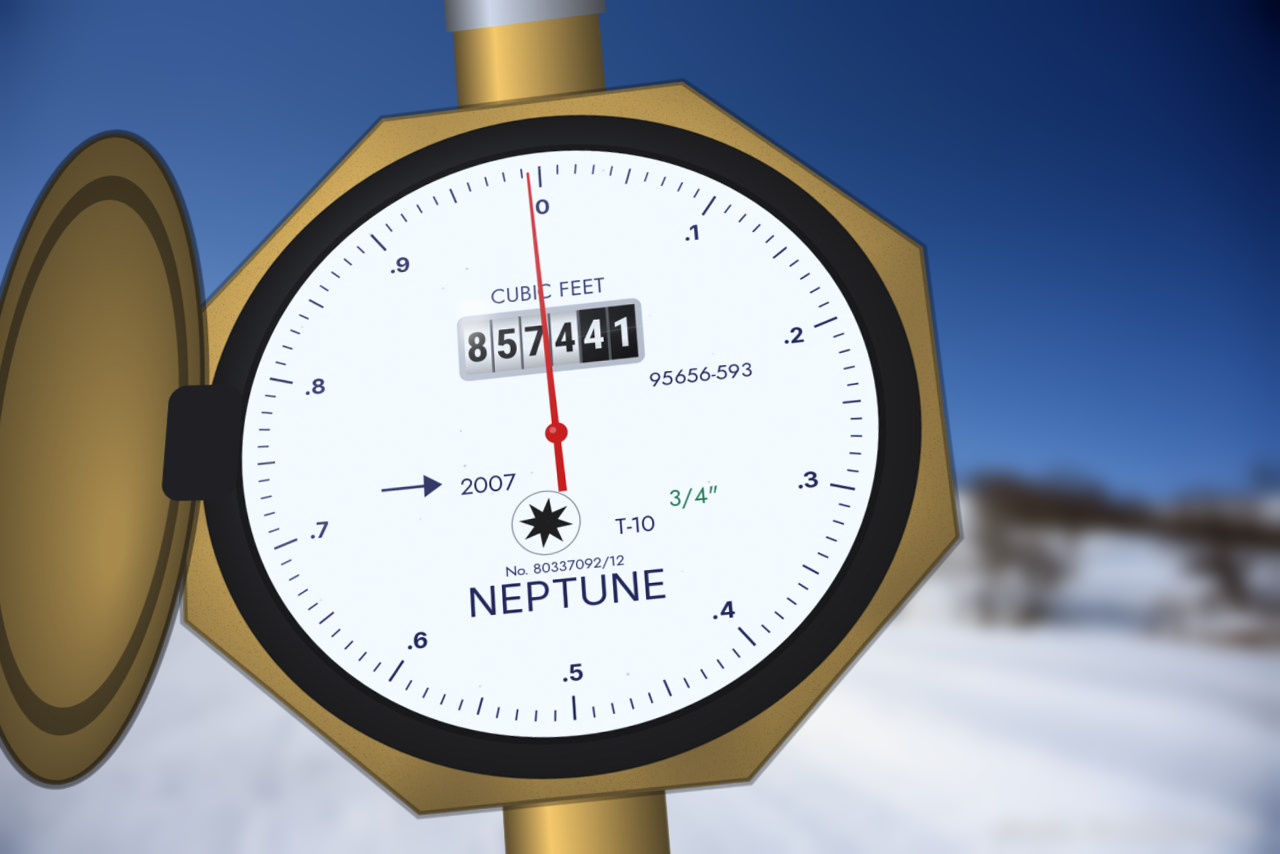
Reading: value=857440.99 unit=ft³
